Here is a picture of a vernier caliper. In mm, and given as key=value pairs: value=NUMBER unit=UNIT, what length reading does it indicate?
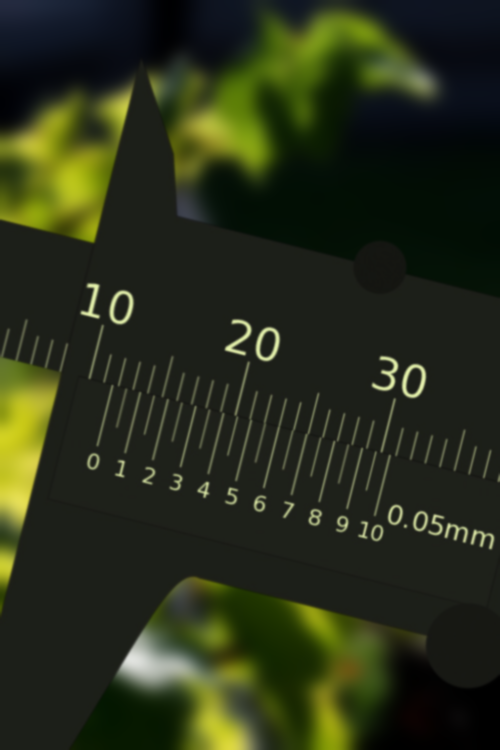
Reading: value=11.6 unit=mm
